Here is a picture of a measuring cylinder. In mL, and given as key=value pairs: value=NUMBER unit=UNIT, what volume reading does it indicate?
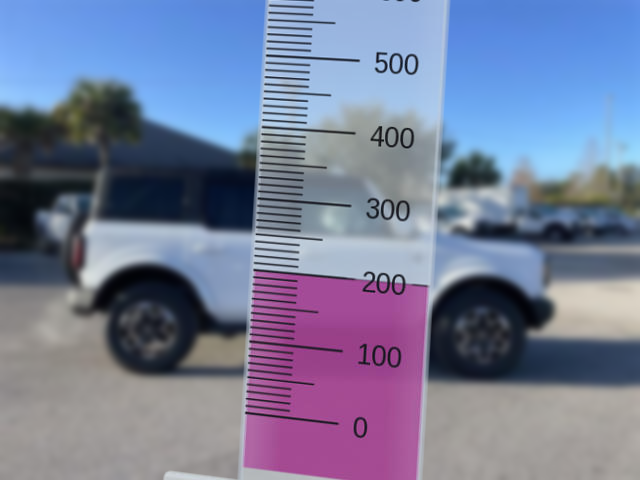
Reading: value=200 unit=mL
